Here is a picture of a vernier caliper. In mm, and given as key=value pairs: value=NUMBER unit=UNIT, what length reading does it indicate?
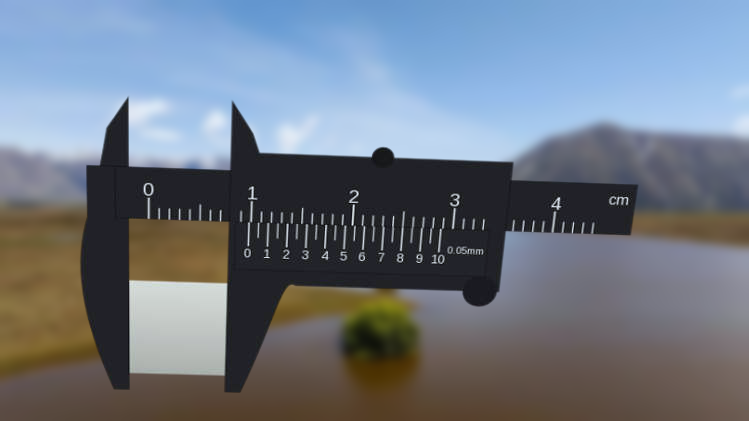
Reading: value=9.8 unit=mm
